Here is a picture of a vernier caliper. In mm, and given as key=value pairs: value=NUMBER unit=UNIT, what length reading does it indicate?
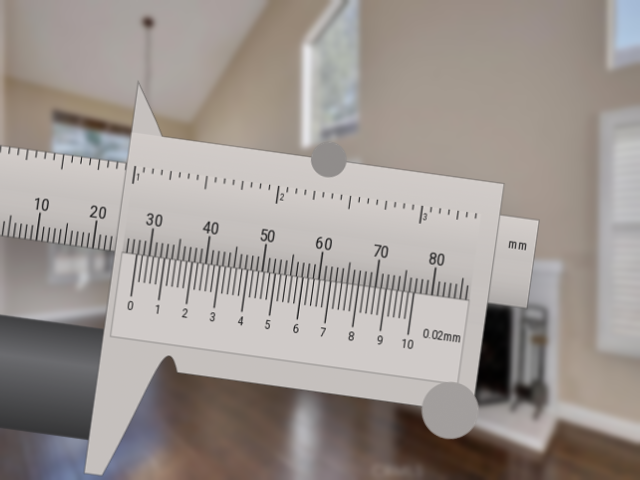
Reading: value=27.8 unit=mm
